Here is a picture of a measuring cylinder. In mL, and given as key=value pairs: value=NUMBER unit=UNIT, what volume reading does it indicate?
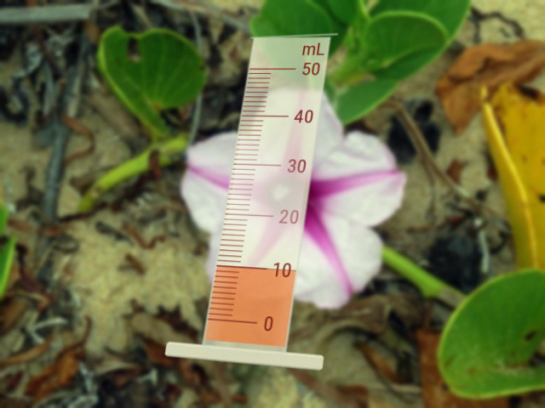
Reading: value=10 unit=mL
